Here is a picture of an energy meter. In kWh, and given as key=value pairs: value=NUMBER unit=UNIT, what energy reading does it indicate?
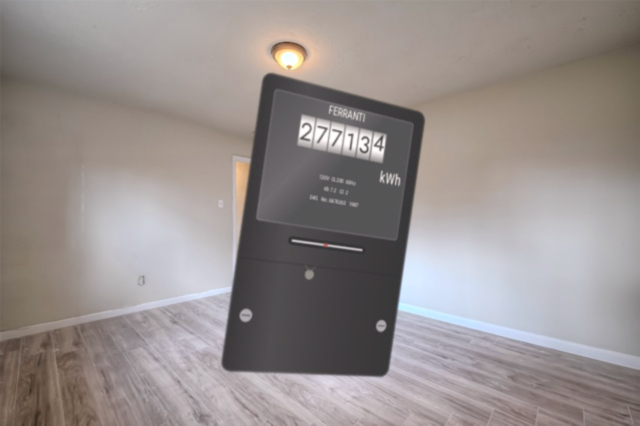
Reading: value=277134 unit=kWh
